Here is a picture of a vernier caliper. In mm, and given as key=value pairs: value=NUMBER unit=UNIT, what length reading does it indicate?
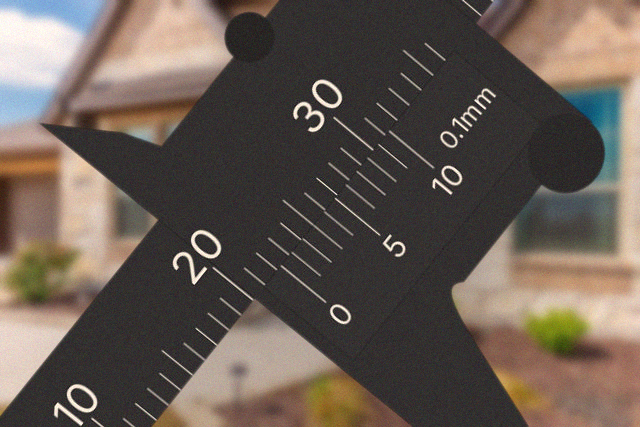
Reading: value=22.3 unit=mm
